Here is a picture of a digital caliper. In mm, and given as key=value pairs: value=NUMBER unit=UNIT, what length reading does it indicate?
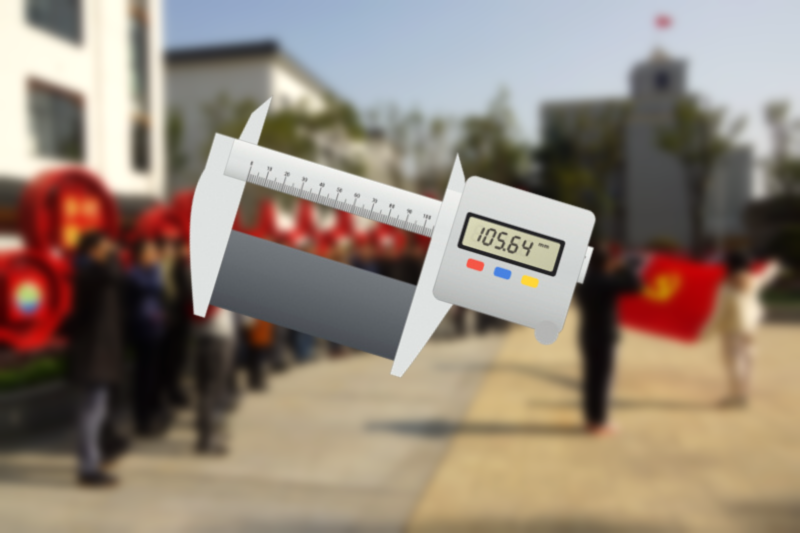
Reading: value=105.64 unit=mm
